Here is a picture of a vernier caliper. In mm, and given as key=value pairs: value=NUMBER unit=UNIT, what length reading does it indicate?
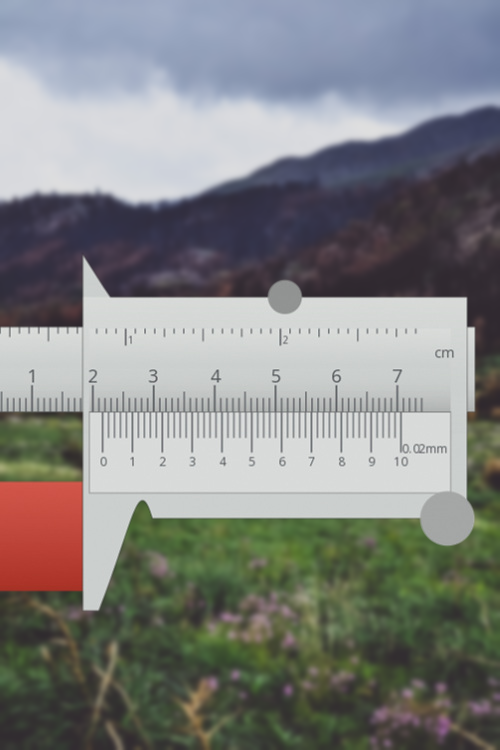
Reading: value=21.6 unit=mm
